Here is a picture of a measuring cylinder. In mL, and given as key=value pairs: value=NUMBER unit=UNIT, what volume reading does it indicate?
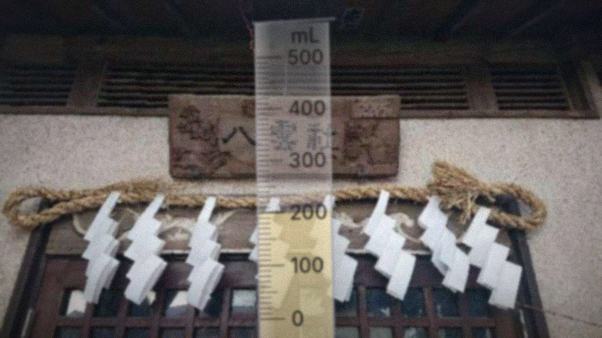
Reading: value=200 unit=mL
